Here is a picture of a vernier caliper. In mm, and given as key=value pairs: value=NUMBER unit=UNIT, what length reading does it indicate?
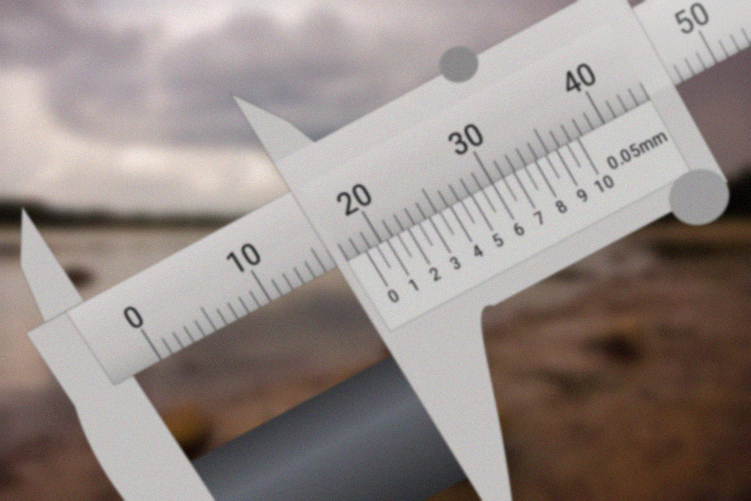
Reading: value=18.6 unit=mm
